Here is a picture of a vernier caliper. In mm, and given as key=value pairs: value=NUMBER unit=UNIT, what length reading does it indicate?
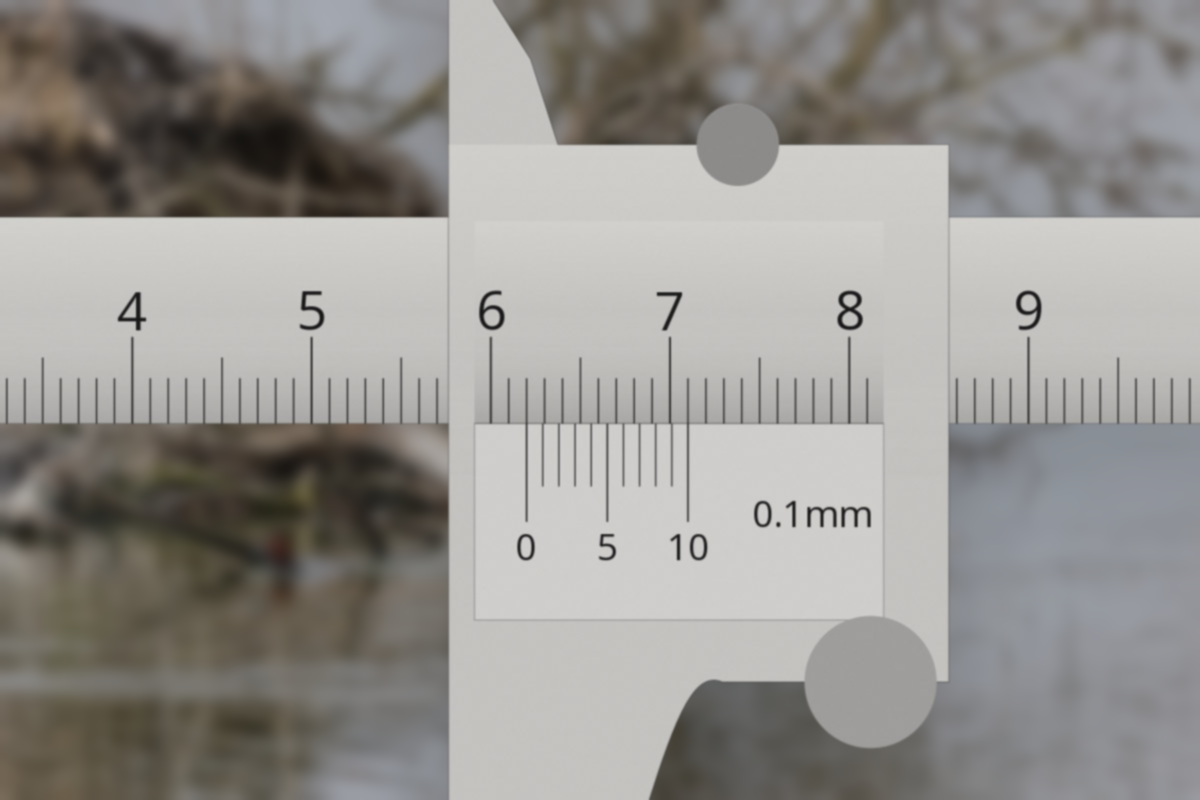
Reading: value=62.0 unit=mm
